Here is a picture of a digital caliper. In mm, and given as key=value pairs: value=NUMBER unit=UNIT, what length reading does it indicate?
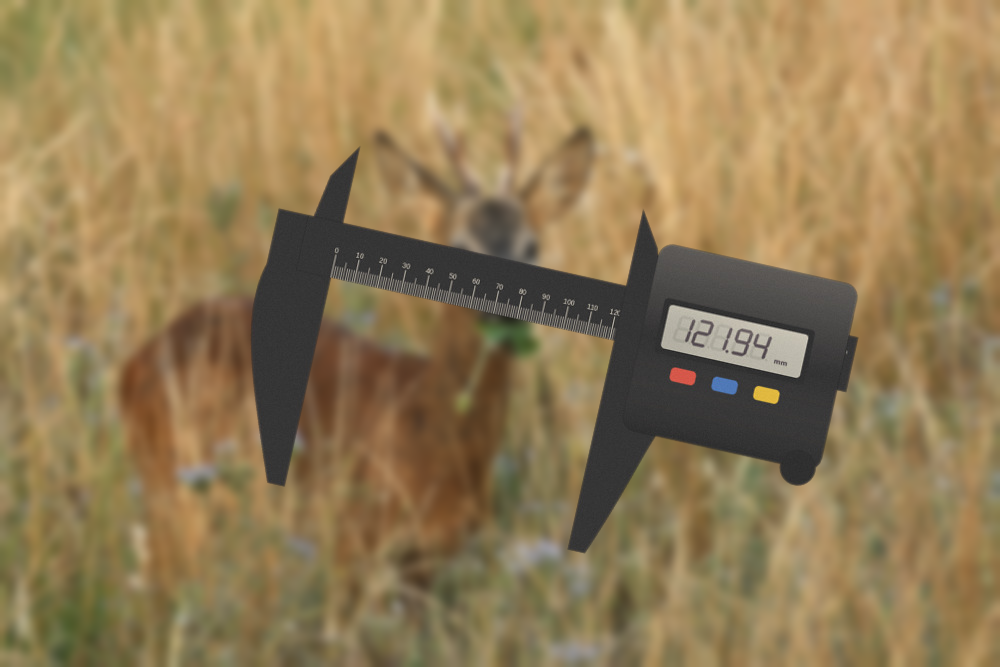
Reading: value=121.94 unit=mm
